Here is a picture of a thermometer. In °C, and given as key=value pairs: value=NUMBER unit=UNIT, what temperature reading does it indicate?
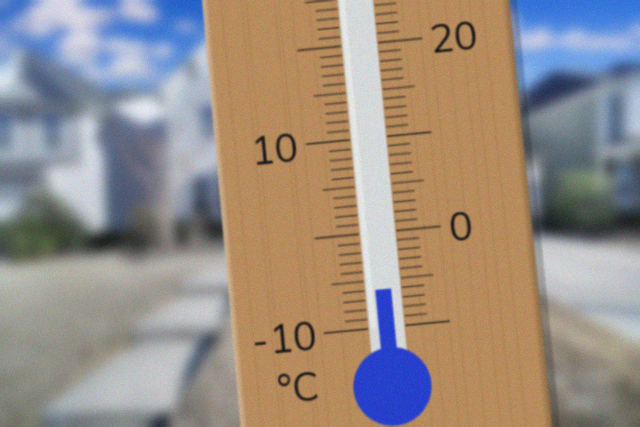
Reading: value=-6 unit=°C
